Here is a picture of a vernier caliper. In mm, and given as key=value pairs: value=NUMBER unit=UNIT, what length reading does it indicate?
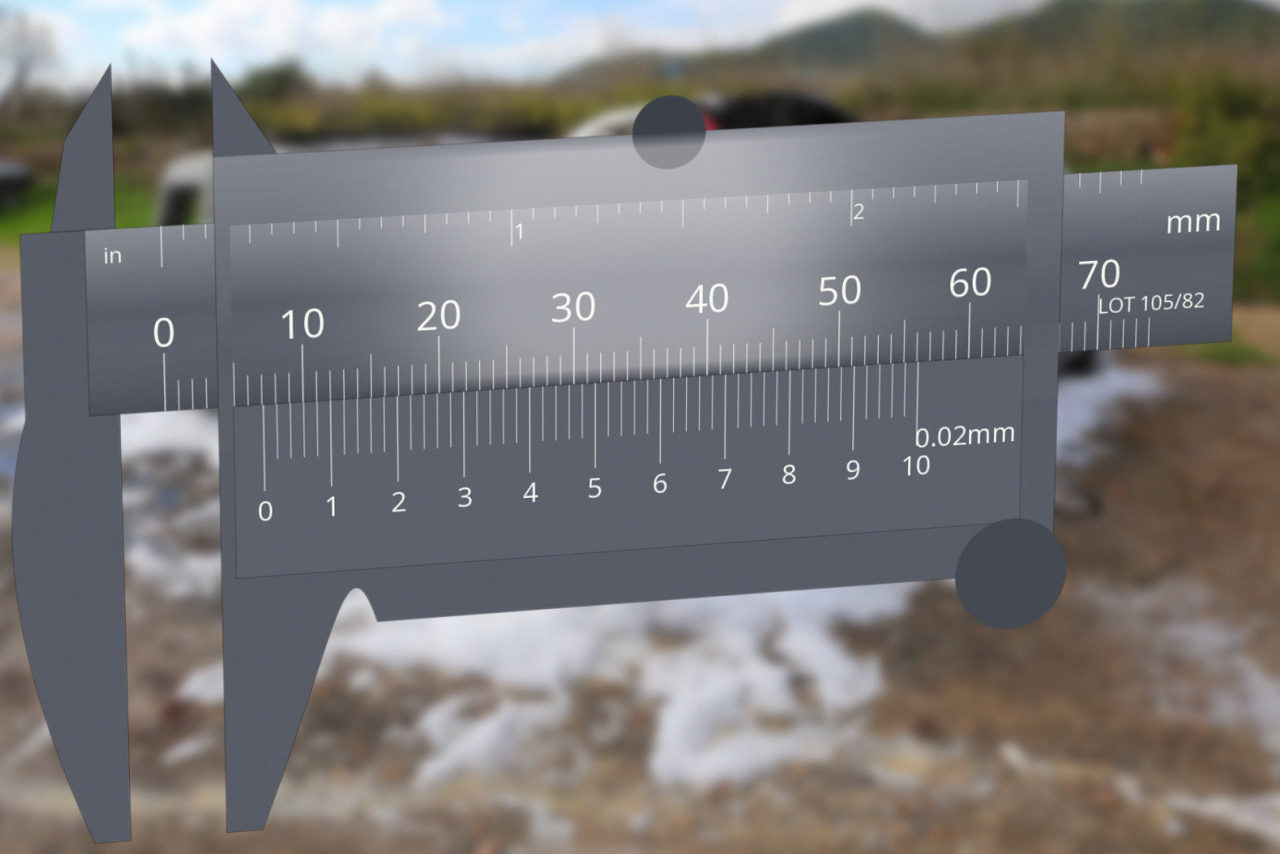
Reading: value=7.1 unit=mm
